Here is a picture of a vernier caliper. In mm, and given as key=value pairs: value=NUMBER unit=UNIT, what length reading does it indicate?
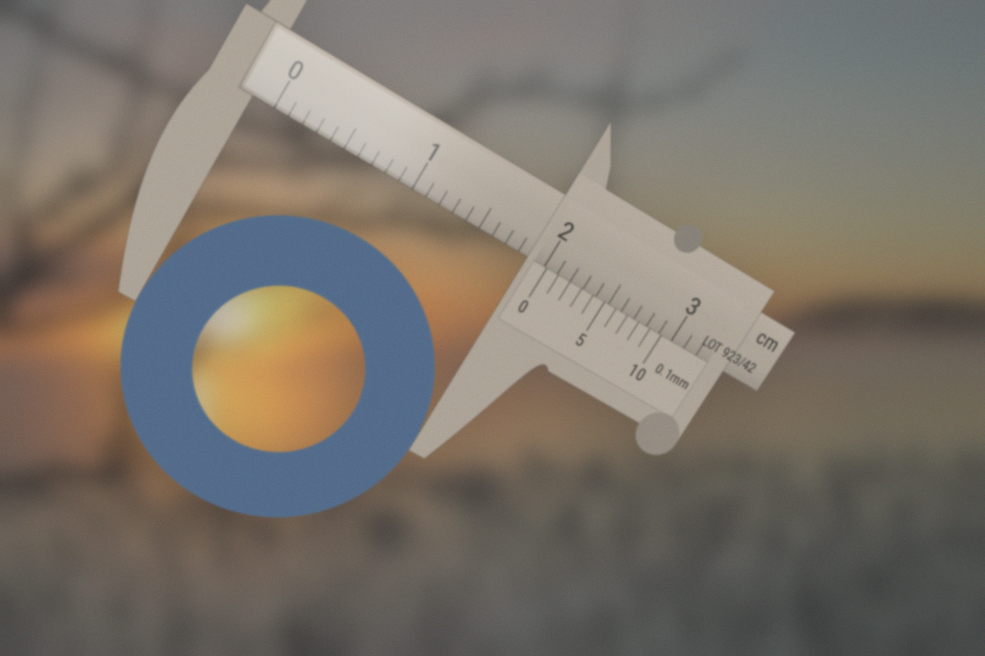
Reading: value=20.2 unit=mm
